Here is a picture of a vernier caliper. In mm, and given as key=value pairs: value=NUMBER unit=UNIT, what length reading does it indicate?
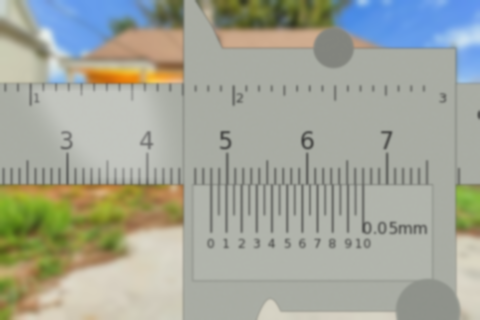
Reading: value=48.0 unit=mm
